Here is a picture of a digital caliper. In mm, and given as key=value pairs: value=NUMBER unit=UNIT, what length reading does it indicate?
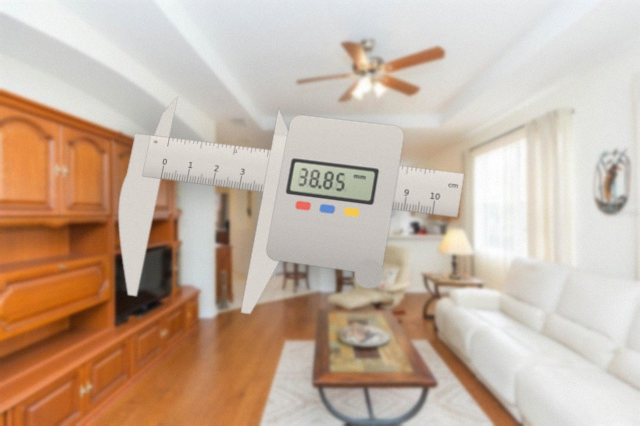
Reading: value=38.85 unit=mm
